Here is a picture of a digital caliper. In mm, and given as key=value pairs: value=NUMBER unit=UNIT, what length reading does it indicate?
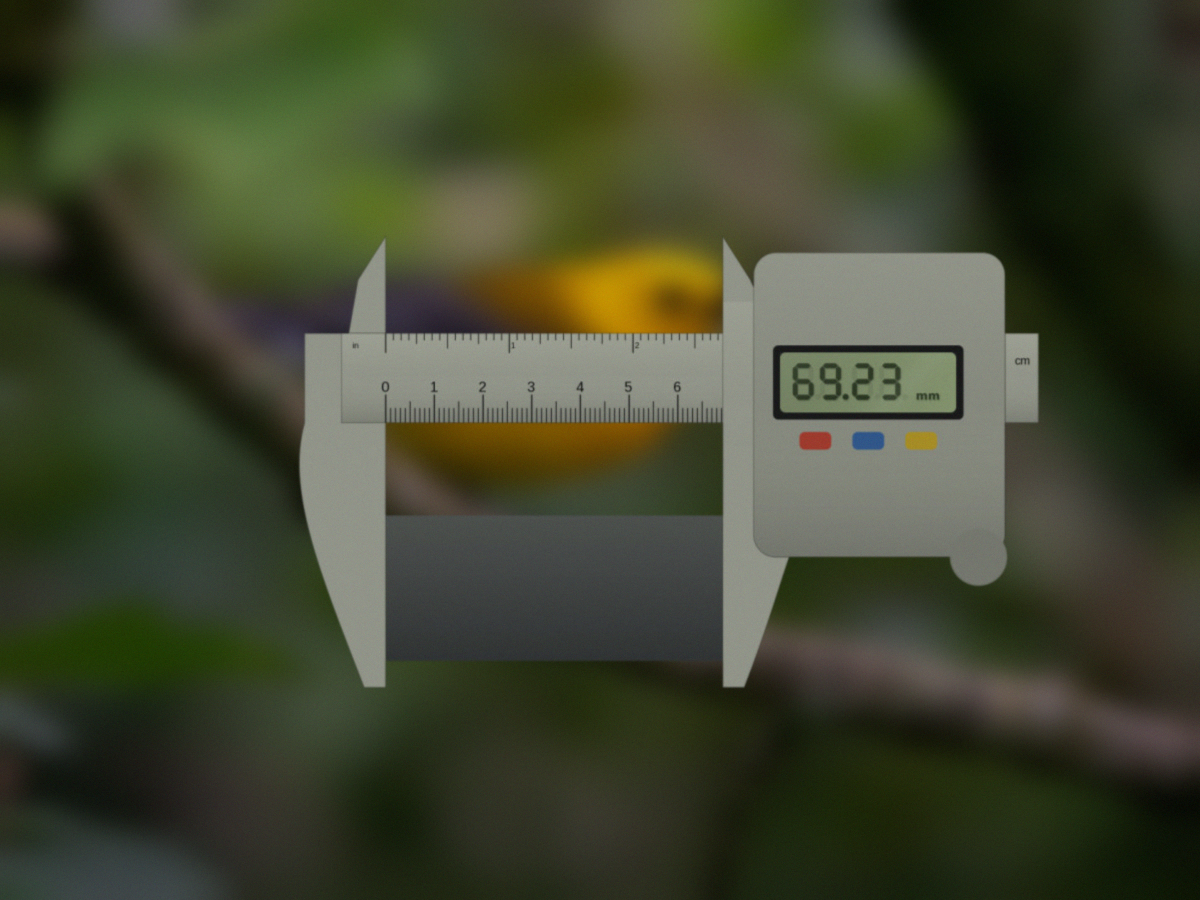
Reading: value=69.23 unit=mm
